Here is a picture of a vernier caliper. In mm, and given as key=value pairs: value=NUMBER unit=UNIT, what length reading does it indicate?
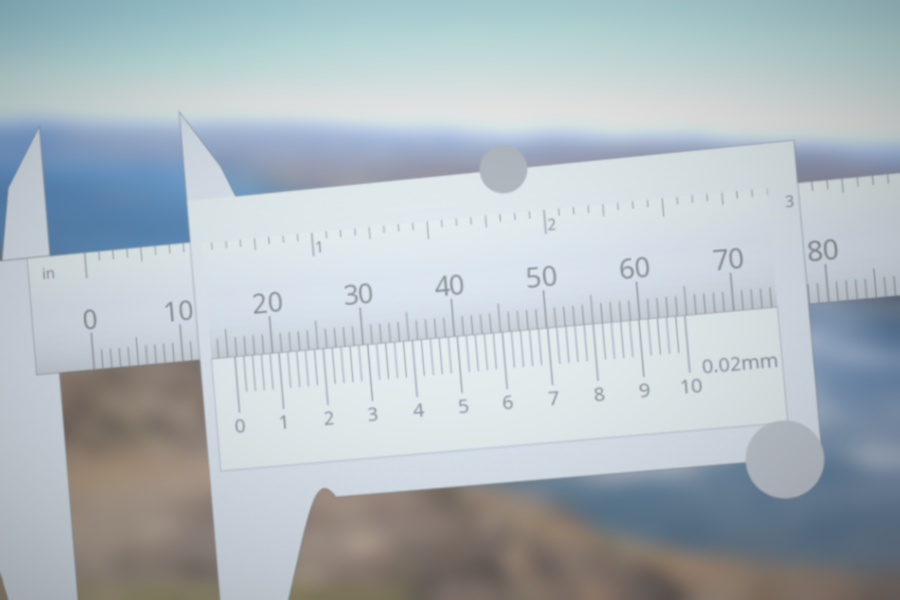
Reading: value=15.8 unit=mm
